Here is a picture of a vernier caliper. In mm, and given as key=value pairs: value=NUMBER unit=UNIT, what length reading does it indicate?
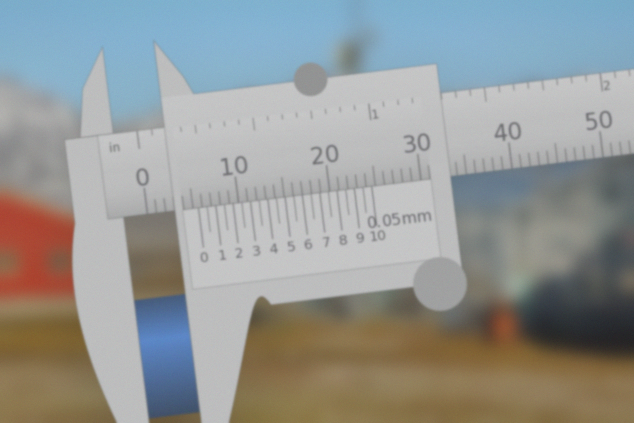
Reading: value=5.6 unit=mm
